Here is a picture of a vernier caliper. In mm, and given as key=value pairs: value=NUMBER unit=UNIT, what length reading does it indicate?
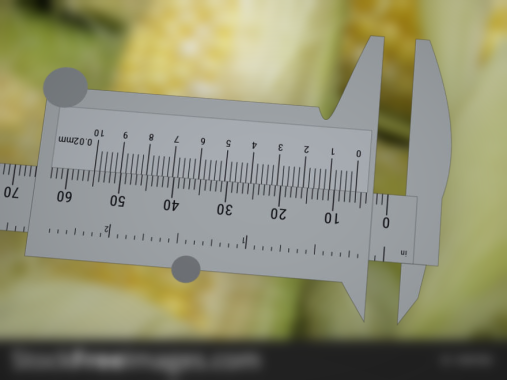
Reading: value=6.0 unit=mm
